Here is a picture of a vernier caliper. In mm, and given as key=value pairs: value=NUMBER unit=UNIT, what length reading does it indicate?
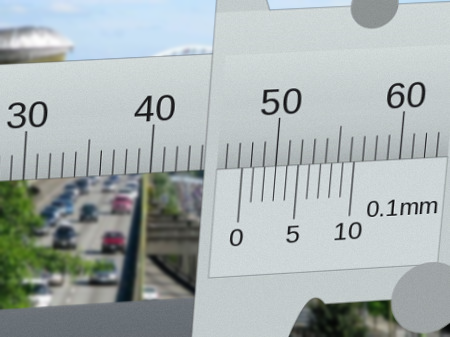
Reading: value=47.3 unit=mm
